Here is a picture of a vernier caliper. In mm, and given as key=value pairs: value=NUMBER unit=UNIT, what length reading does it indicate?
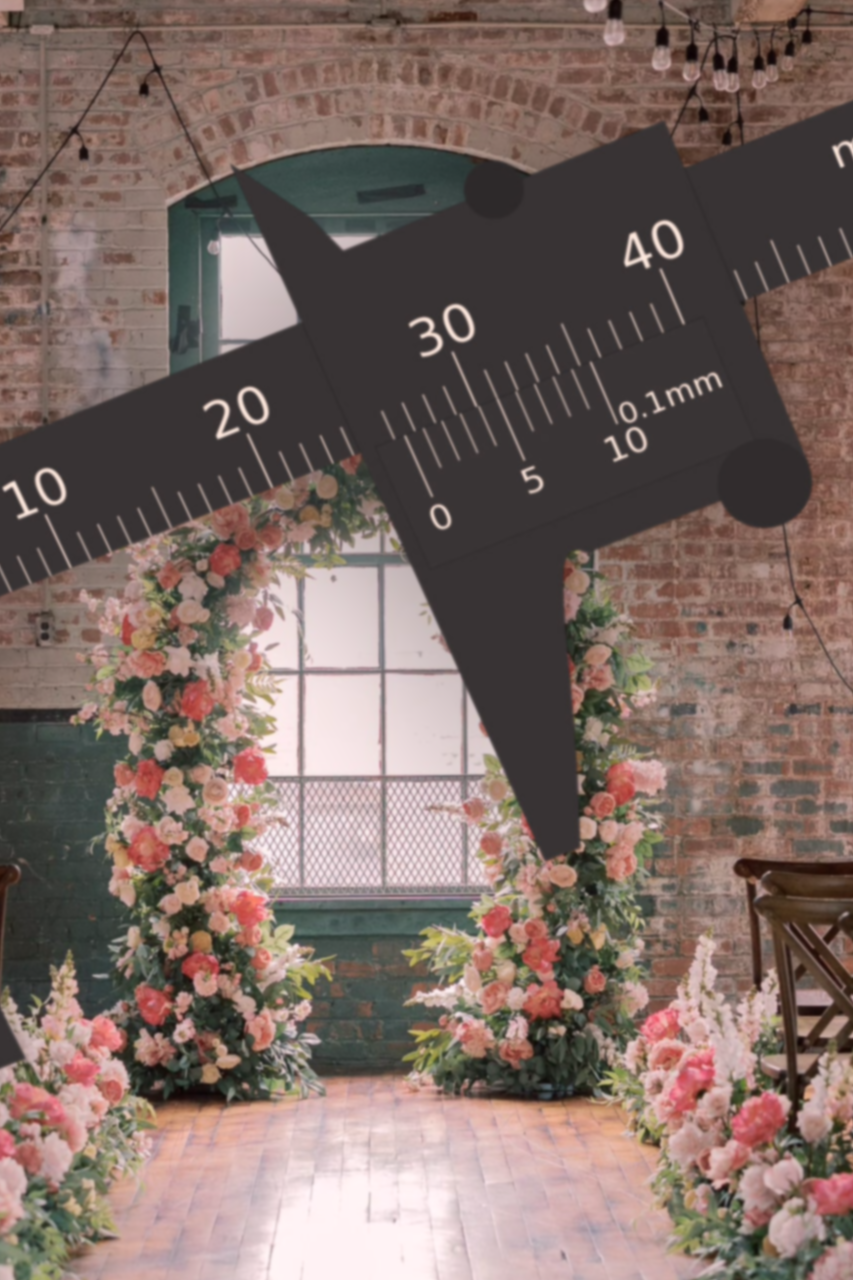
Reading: value=26.5 unit=mm
